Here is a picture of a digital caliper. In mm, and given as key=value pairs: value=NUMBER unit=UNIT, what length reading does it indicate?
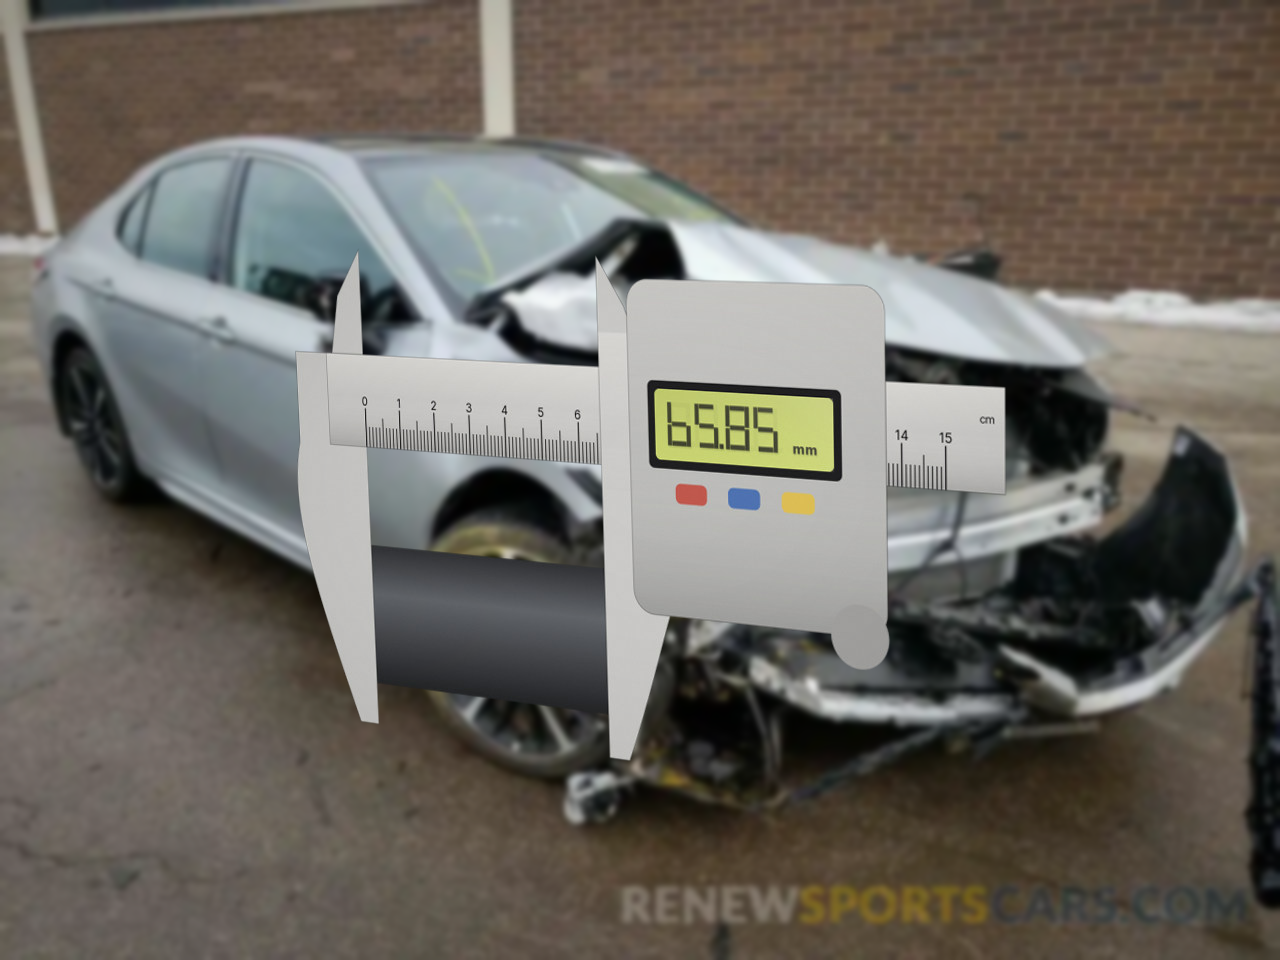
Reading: value=65.85 unit=mm
